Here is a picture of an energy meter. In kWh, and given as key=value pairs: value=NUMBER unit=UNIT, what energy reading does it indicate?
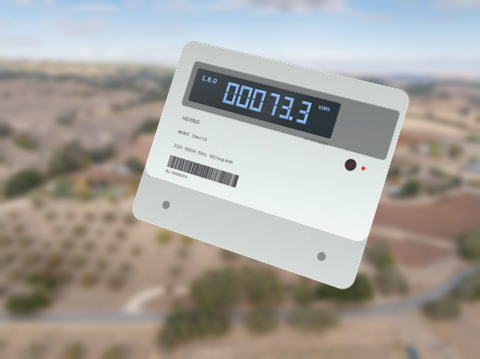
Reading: value=73.3 unit=kWh
